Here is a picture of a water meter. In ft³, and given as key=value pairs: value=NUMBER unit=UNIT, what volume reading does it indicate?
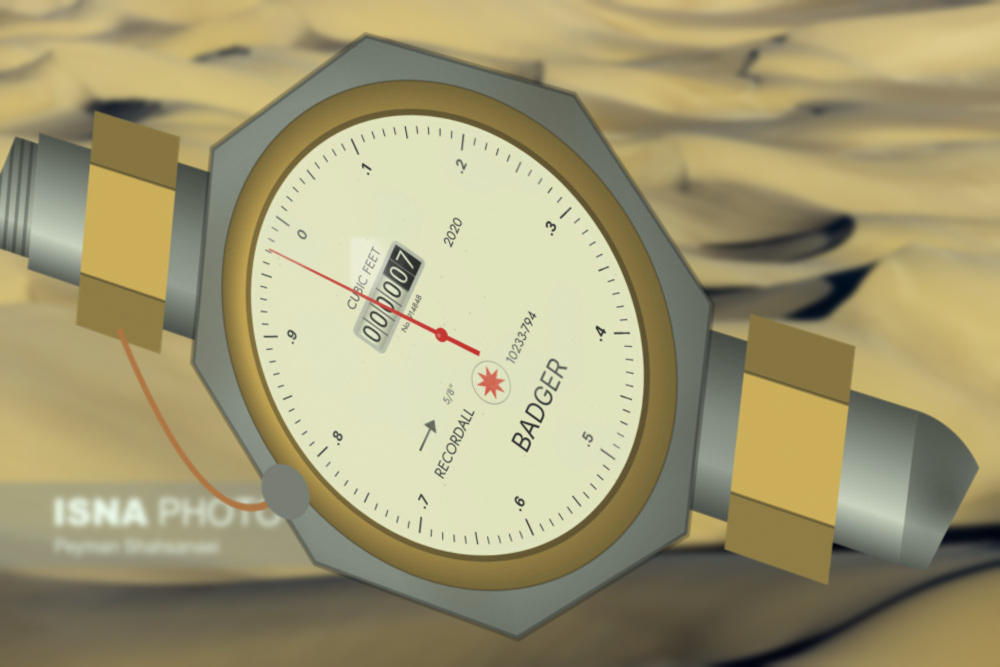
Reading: value=6.97 unit=ft³
